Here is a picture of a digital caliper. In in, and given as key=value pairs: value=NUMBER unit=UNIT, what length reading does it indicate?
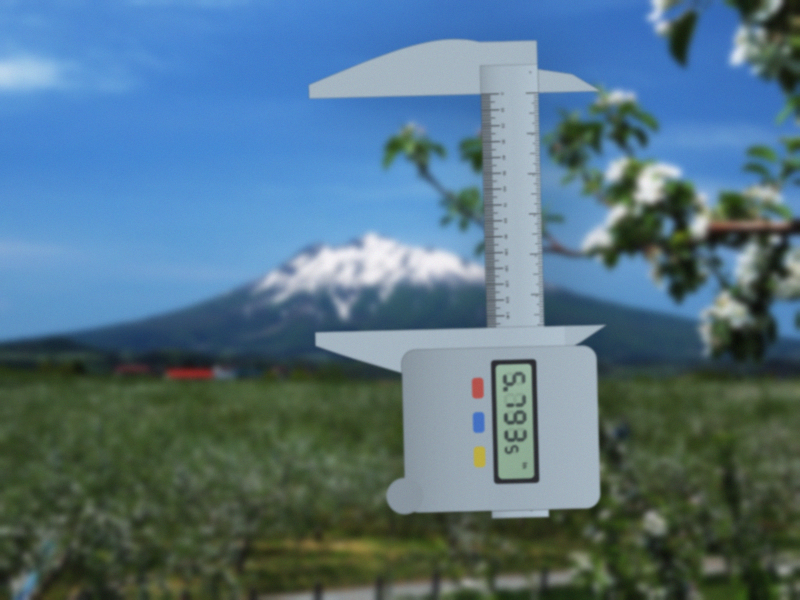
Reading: value=5.7935 unit=in
